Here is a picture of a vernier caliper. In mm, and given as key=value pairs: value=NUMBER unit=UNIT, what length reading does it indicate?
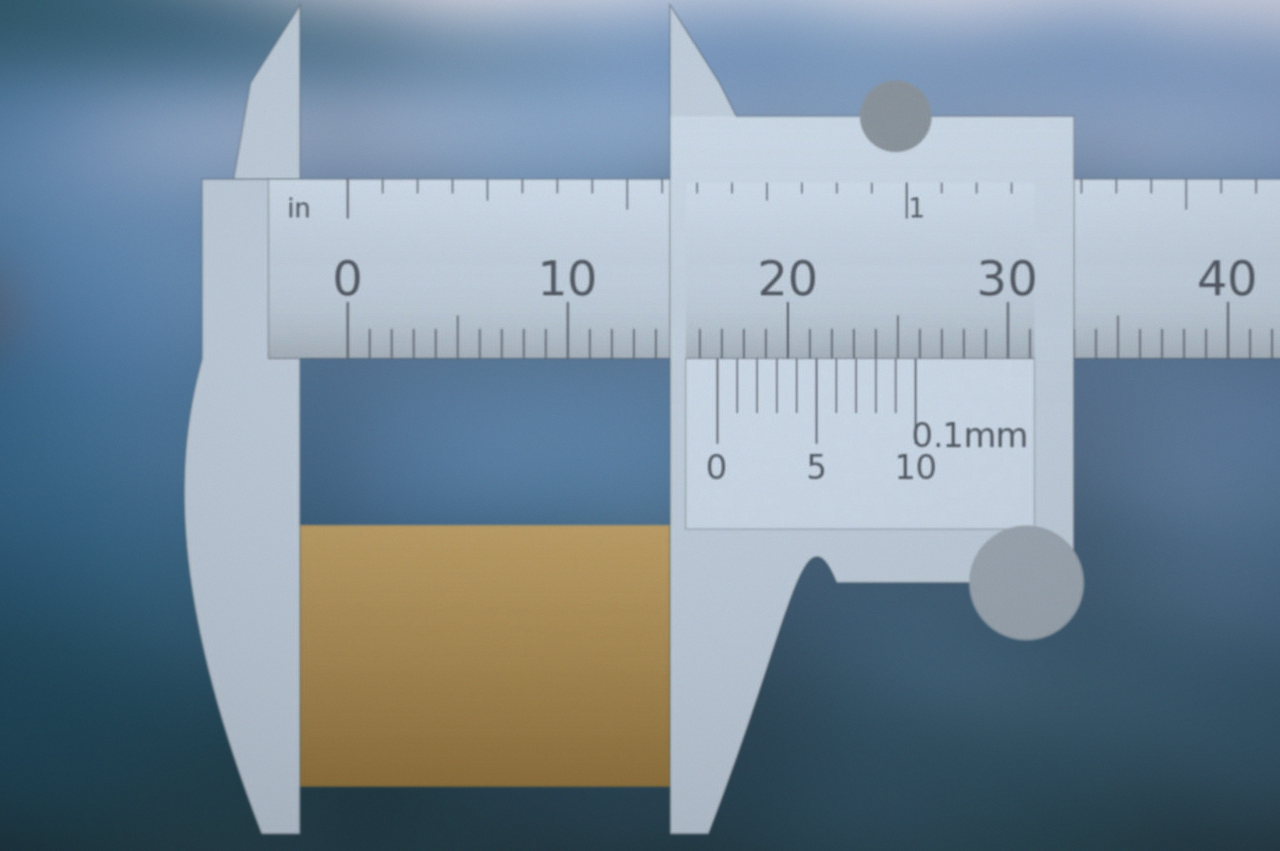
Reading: value=16.8 unit=mm
